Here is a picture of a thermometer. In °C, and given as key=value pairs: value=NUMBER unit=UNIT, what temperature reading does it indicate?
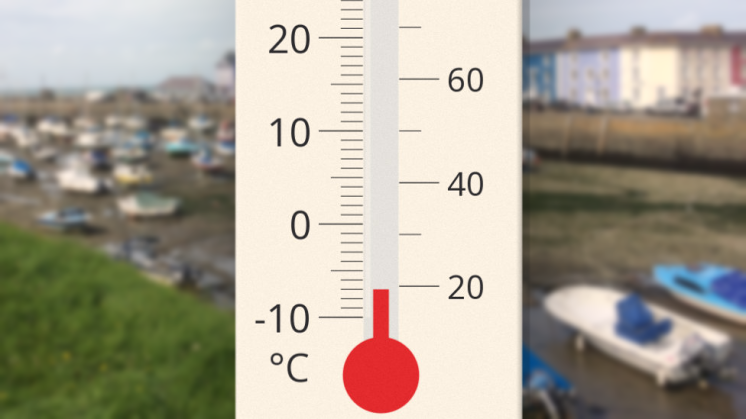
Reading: value=-7 unit=°C
